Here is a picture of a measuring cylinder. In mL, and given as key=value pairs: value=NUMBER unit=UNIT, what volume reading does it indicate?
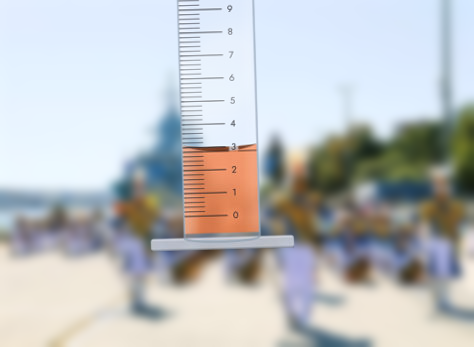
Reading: value=2.8 unit=mL
